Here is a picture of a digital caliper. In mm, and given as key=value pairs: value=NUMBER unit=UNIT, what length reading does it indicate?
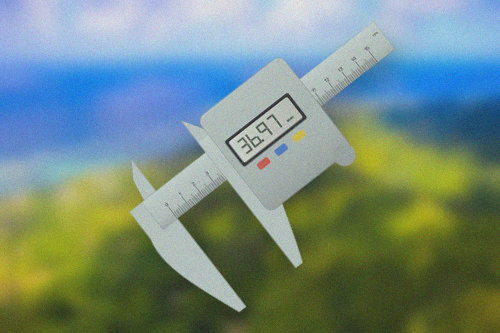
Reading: value=36.97 unit=mm
